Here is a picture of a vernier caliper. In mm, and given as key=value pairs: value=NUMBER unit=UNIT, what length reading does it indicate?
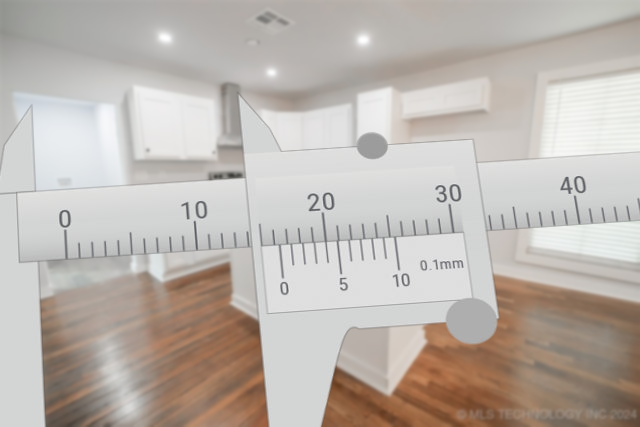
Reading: value=16.4 unit=mm
